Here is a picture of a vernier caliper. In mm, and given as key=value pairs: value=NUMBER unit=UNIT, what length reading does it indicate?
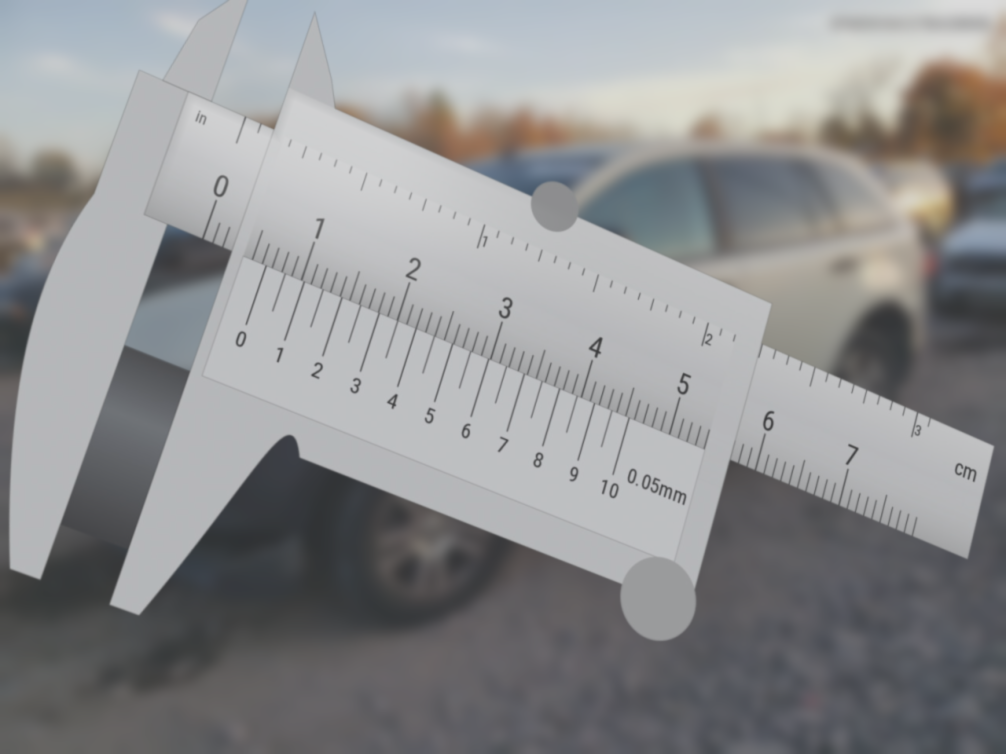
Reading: value=6.4 unit=mm
